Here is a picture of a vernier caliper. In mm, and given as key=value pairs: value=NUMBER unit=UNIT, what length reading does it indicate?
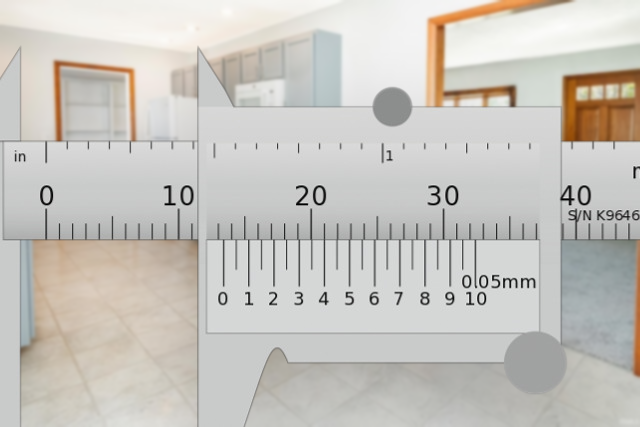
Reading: value=13.4 unit=mm
